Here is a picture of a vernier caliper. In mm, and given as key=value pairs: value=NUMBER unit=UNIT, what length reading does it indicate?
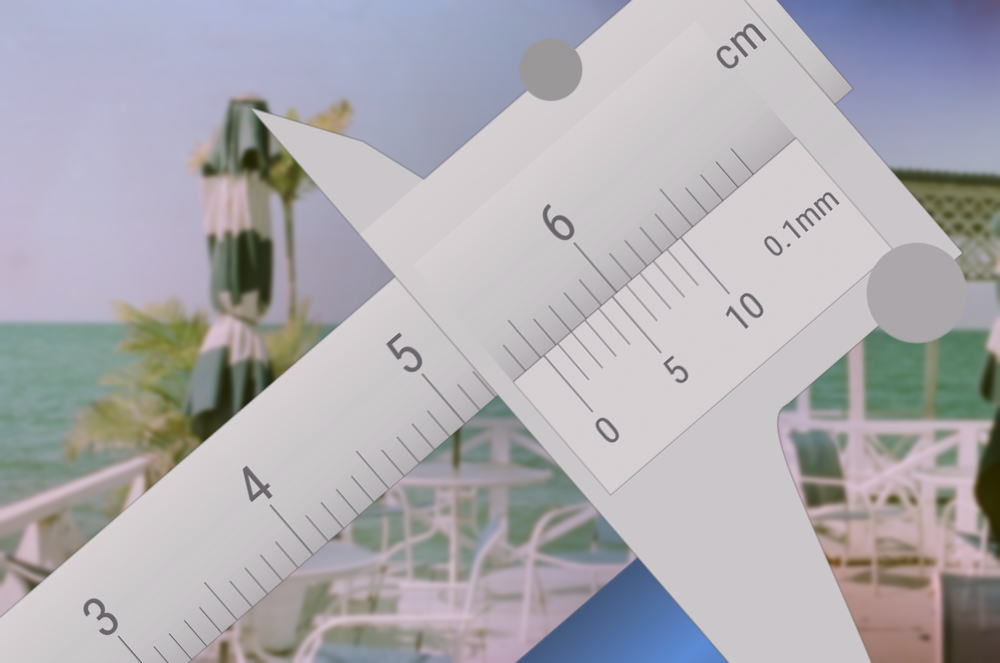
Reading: value=55.2 unit=mm
